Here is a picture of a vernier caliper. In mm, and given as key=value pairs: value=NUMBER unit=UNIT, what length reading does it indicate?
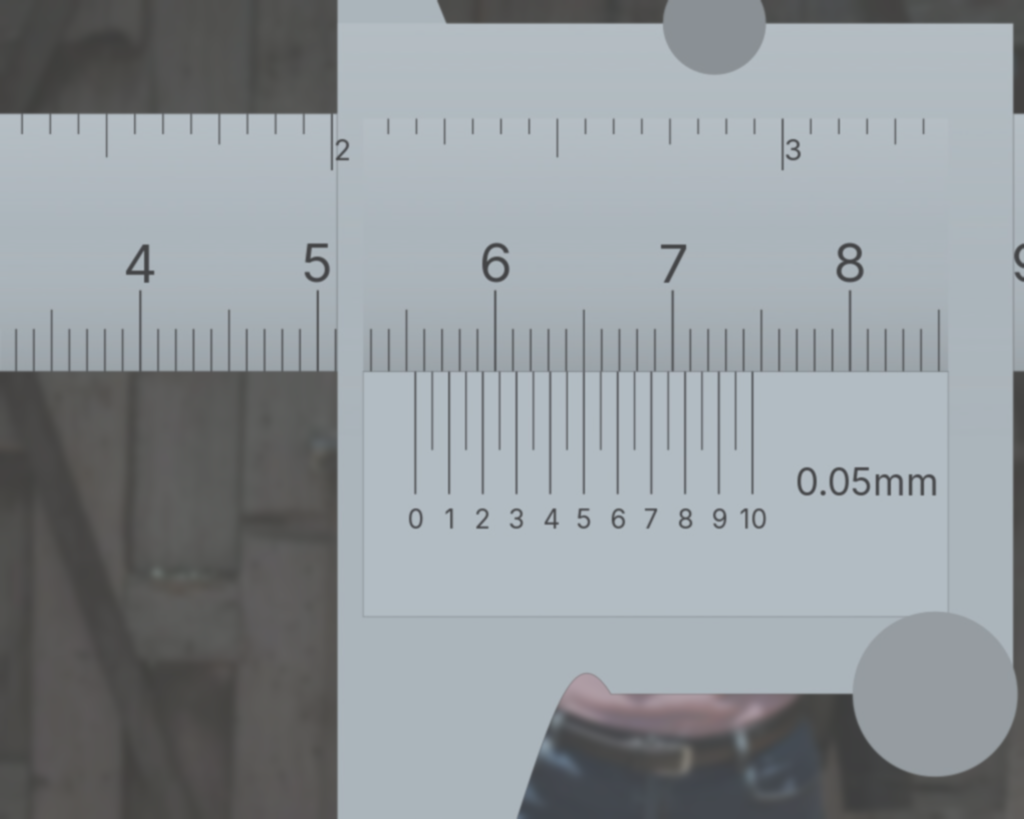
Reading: value=55.5 unit=mm
